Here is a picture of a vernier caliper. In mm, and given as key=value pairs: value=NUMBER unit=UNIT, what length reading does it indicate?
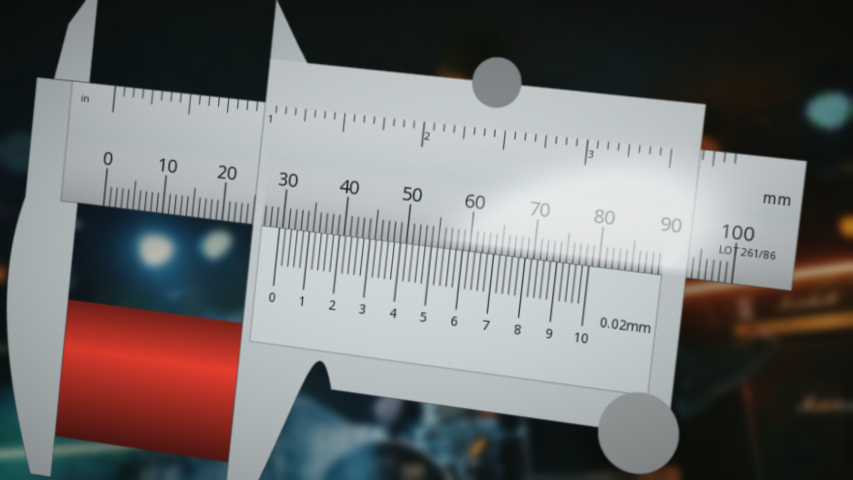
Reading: value=29.5 unit=mm
